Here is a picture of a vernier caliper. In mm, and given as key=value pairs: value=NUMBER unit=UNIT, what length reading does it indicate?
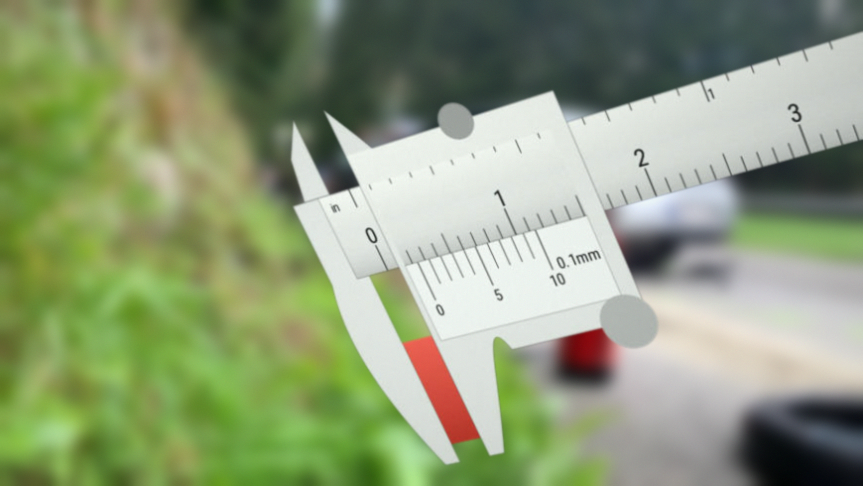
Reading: value=2.4 unit=mm
